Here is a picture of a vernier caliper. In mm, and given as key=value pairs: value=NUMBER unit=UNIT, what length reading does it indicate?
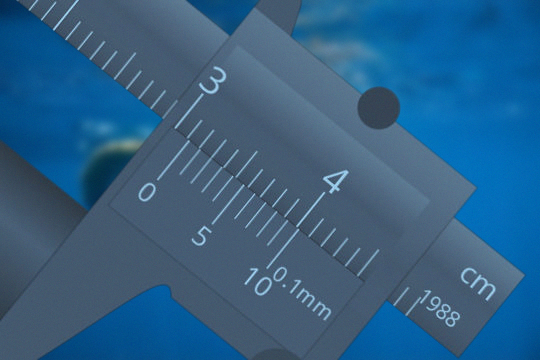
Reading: value=31.2 unit=mm
